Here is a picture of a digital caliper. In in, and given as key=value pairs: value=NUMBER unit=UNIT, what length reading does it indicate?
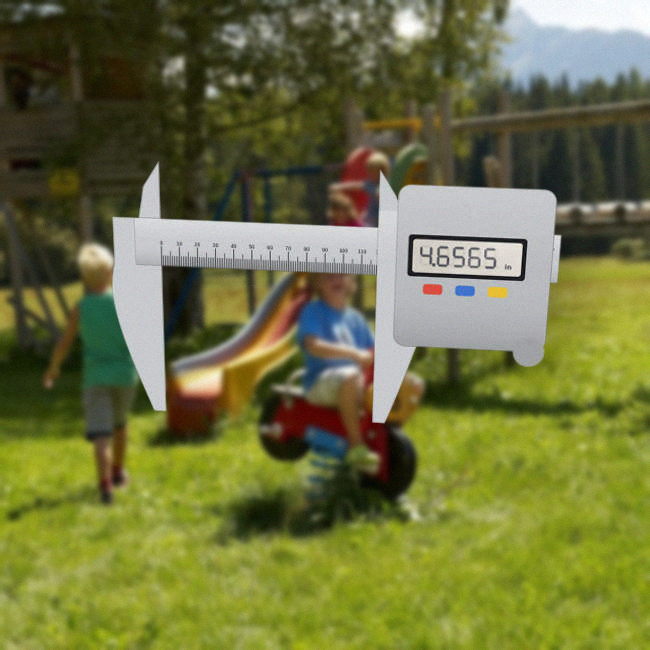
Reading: value=4.6565 unit=in
